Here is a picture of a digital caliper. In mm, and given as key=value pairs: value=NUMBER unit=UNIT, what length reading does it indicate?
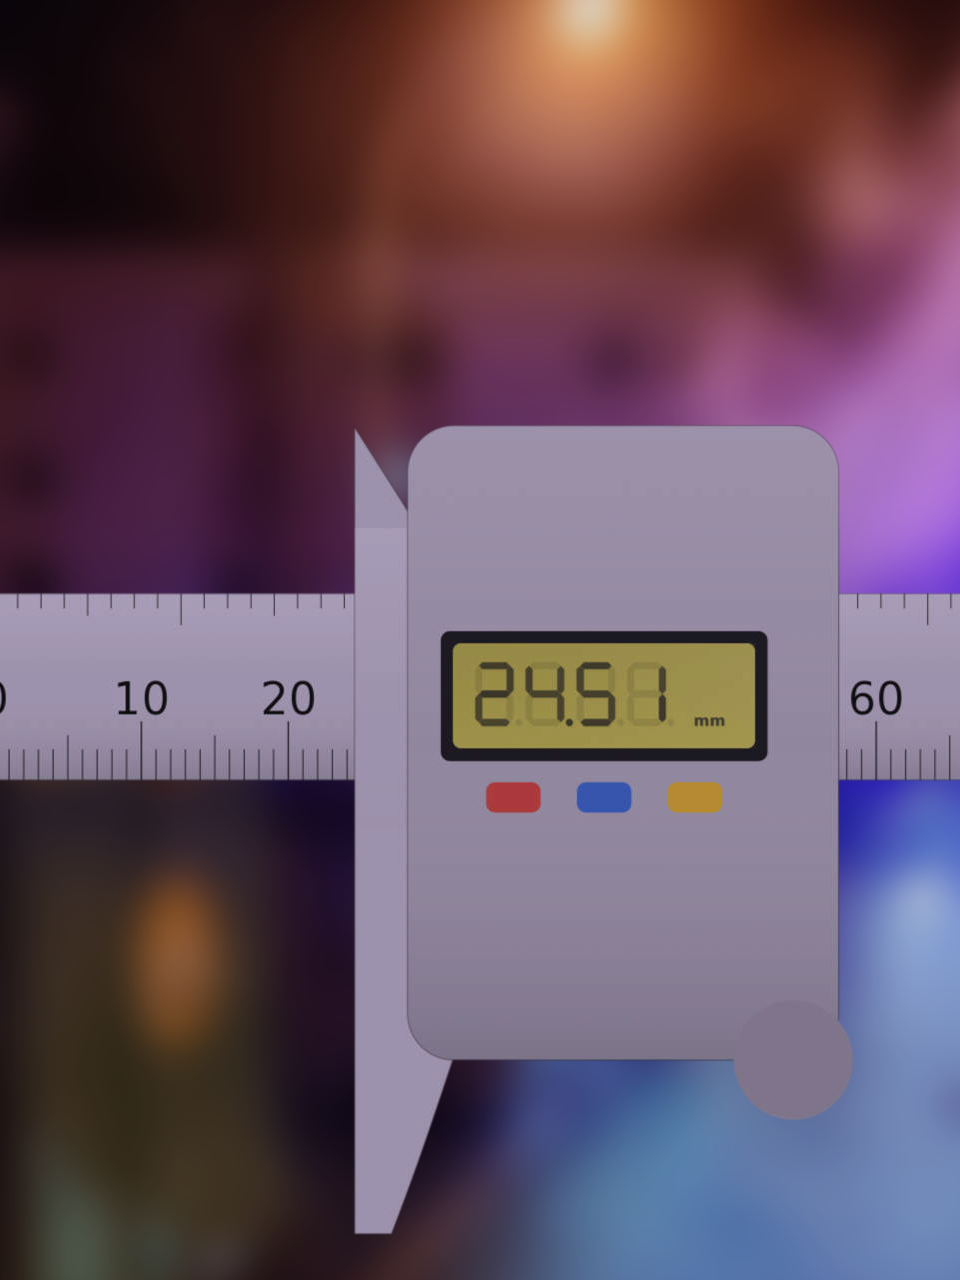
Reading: value=24.51 unit=mm
